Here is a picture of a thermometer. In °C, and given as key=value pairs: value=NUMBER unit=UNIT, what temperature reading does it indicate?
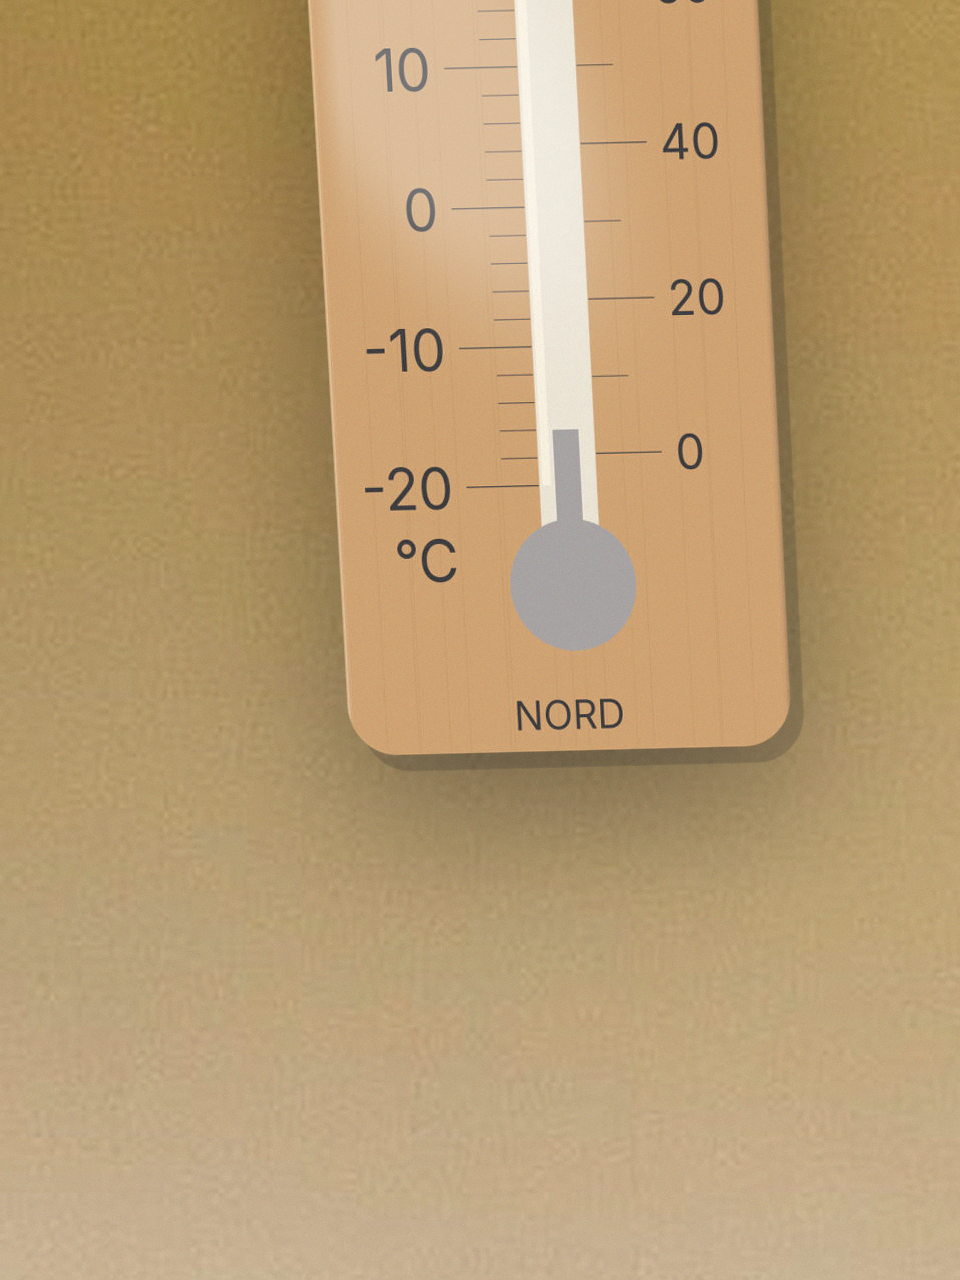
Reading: value=-16 unit=°C
